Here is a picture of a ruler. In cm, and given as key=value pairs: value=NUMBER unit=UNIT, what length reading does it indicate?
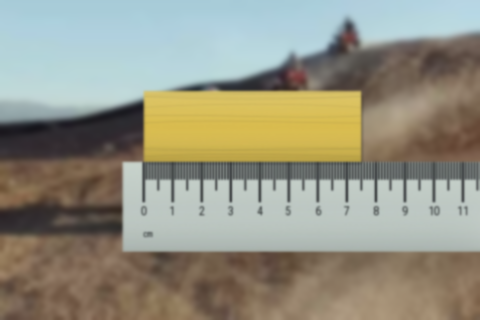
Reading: value=7.5 unit=cm
